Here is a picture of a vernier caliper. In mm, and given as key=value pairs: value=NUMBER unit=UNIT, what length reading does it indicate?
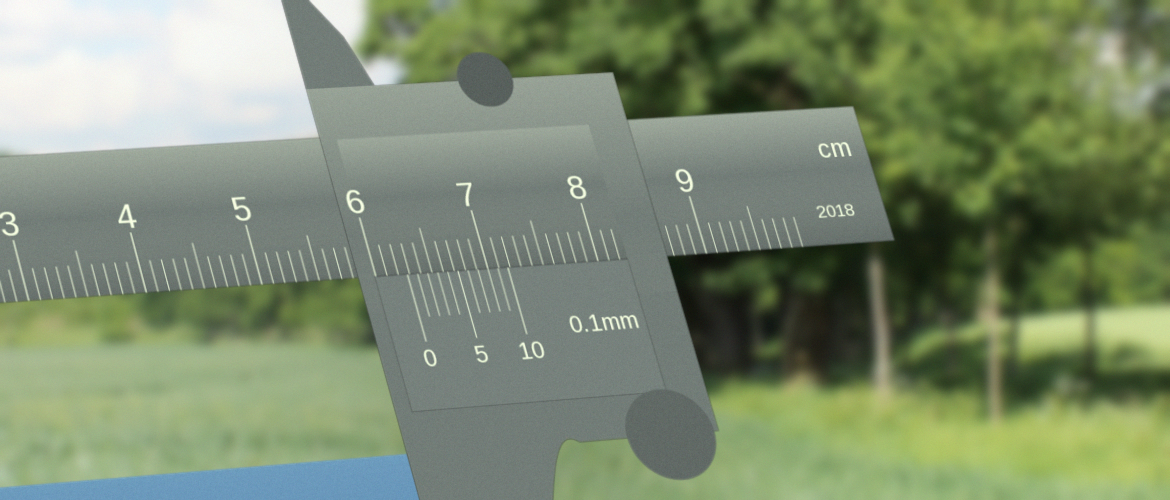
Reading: value=62.8 unit=mm
